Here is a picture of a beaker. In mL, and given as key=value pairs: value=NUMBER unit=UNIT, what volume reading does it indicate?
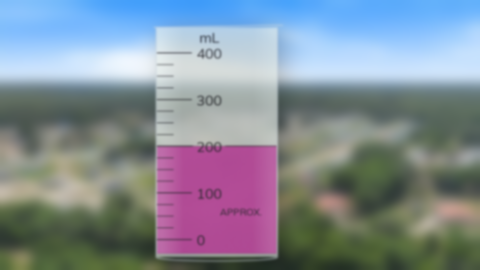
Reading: value=200 unit=mL
